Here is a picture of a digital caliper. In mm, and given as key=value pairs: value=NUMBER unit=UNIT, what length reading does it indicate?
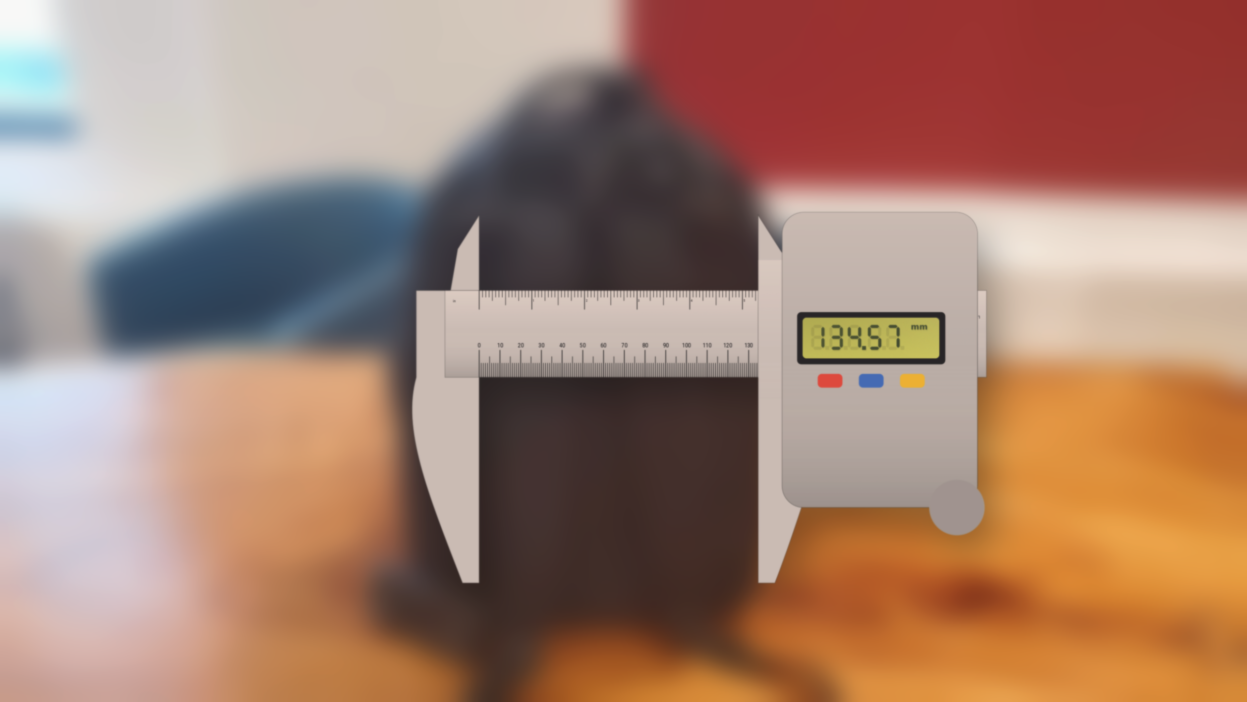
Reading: value=134.57 unit=mm
